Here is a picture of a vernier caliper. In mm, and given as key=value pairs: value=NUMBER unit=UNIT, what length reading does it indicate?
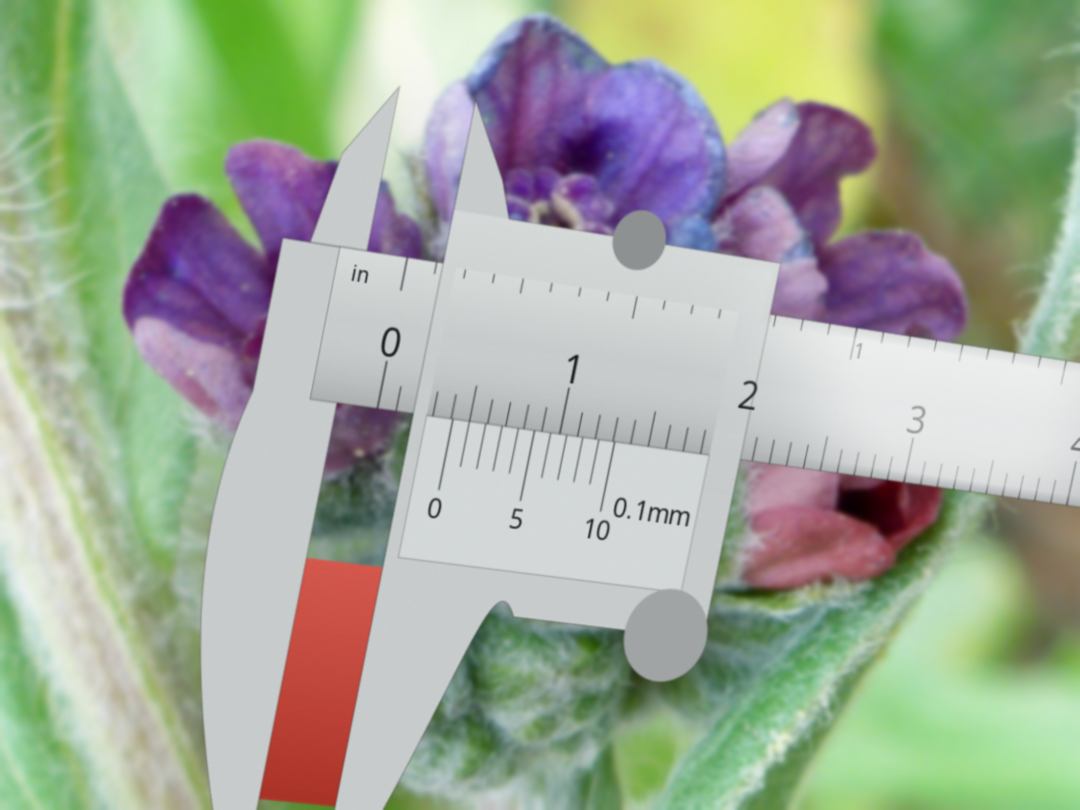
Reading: value=4.1 unit=mm
